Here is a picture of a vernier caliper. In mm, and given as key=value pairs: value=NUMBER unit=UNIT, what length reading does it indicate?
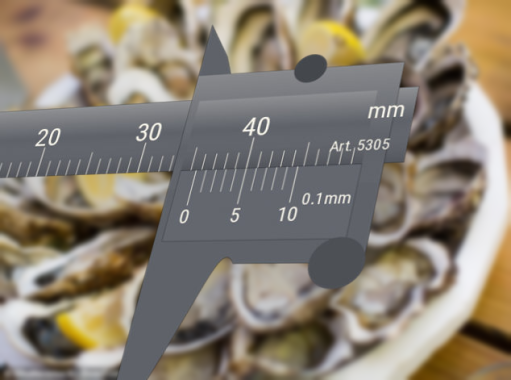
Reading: value=35.5 unit=mm
